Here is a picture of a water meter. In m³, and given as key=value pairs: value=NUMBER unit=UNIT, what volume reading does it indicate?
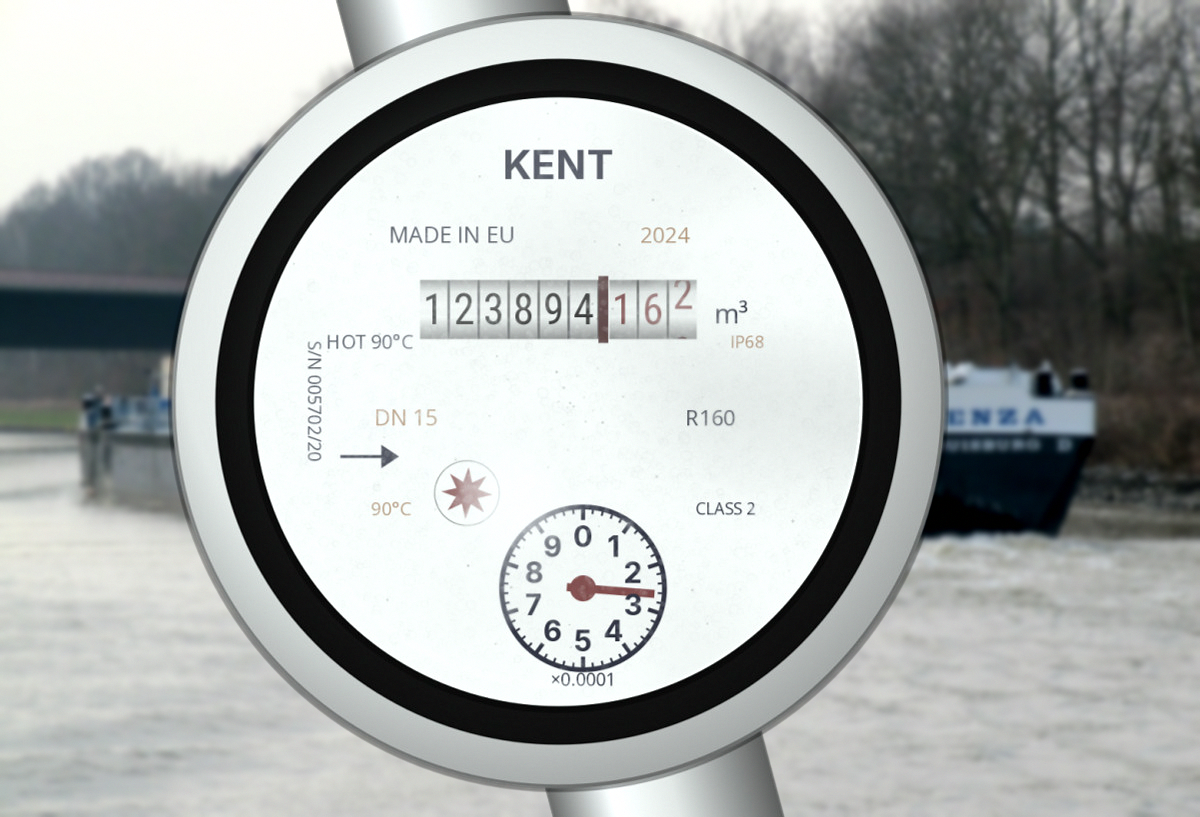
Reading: value=123894.1622 unit=m³
